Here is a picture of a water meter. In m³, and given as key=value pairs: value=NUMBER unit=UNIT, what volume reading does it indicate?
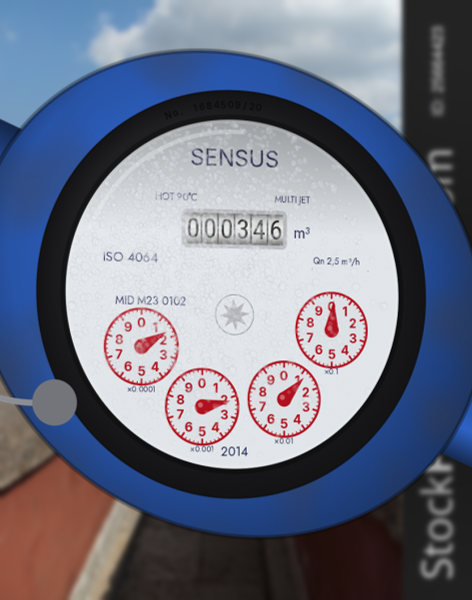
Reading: value=346.0121 unit=m³
